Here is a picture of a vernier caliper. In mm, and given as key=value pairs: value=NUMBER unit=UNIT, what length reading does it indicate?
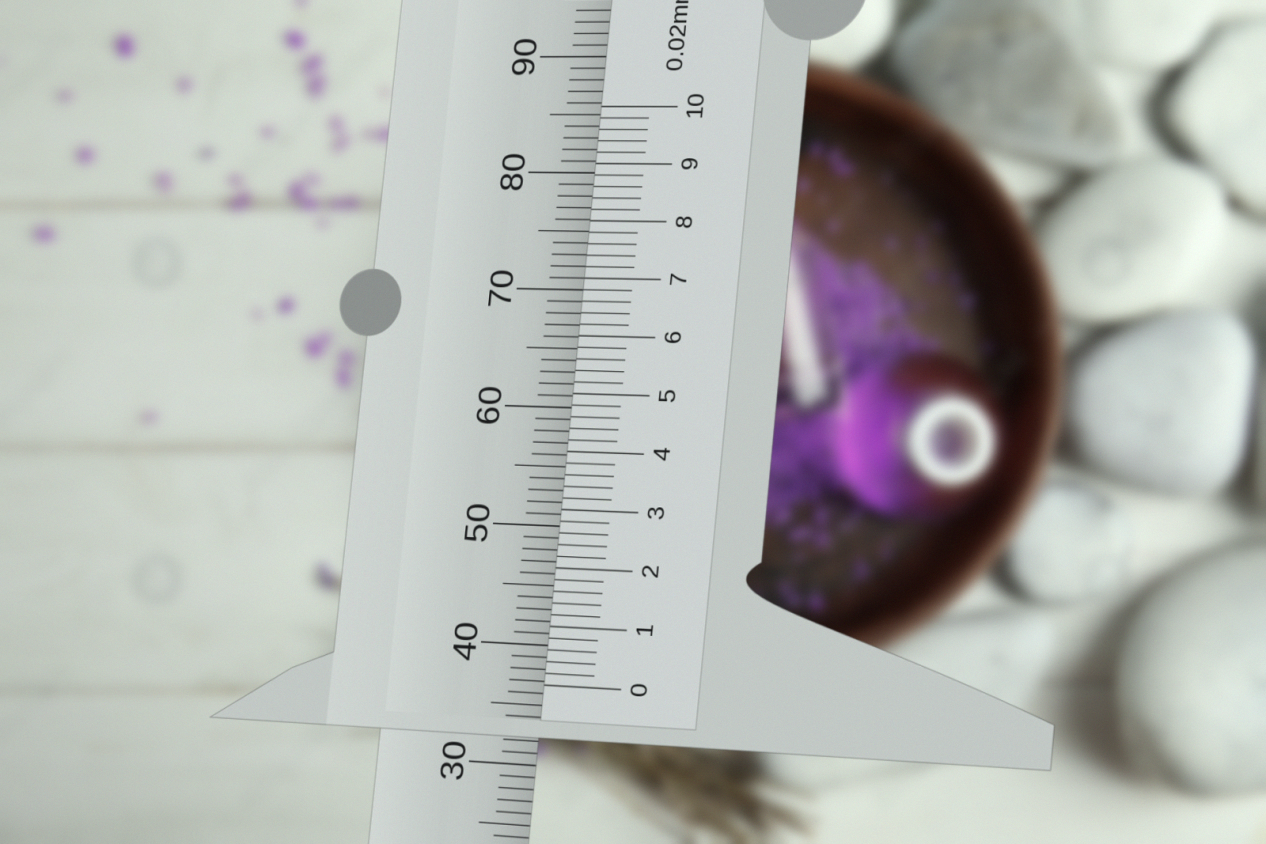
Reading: value=36.7 unit=mm
